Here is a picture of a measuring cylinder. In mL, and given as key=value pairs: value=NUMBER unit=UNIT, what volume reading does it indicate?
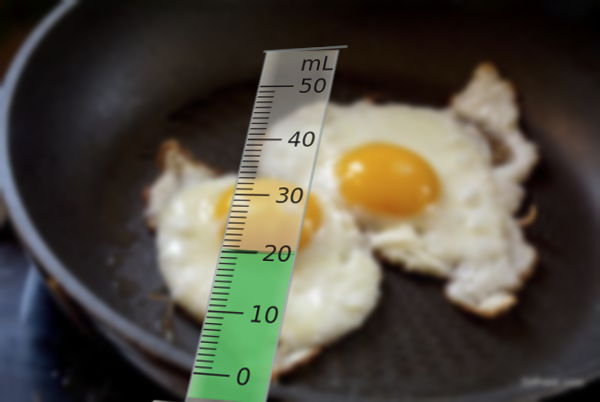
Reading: value=20 unit=mL
